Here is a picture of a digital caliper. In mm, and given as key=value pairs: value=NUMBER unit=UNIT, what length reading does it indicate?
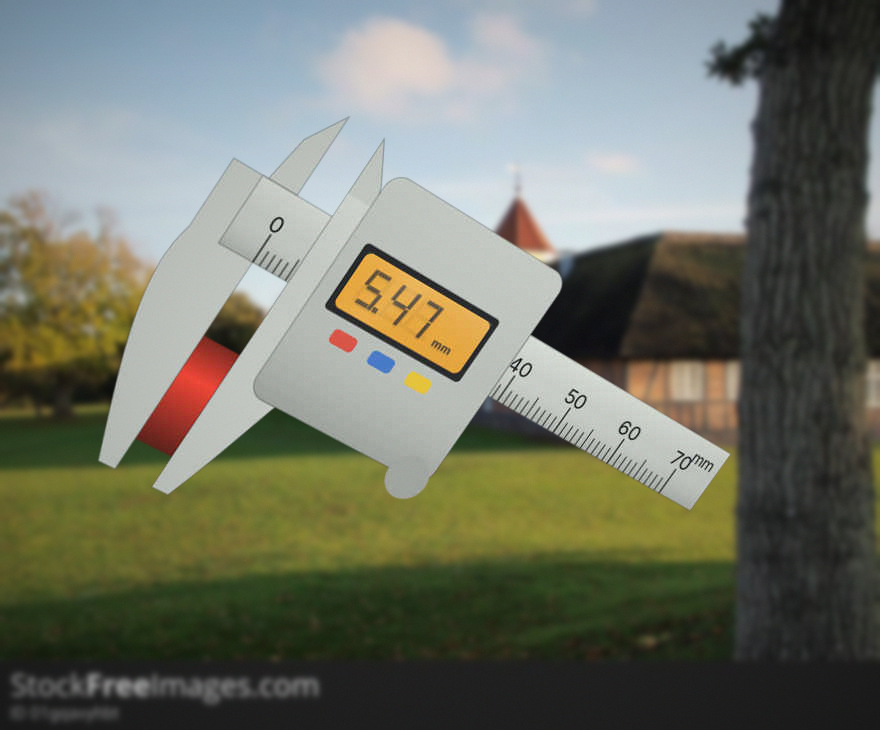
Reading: value=5.47 unit=mm
